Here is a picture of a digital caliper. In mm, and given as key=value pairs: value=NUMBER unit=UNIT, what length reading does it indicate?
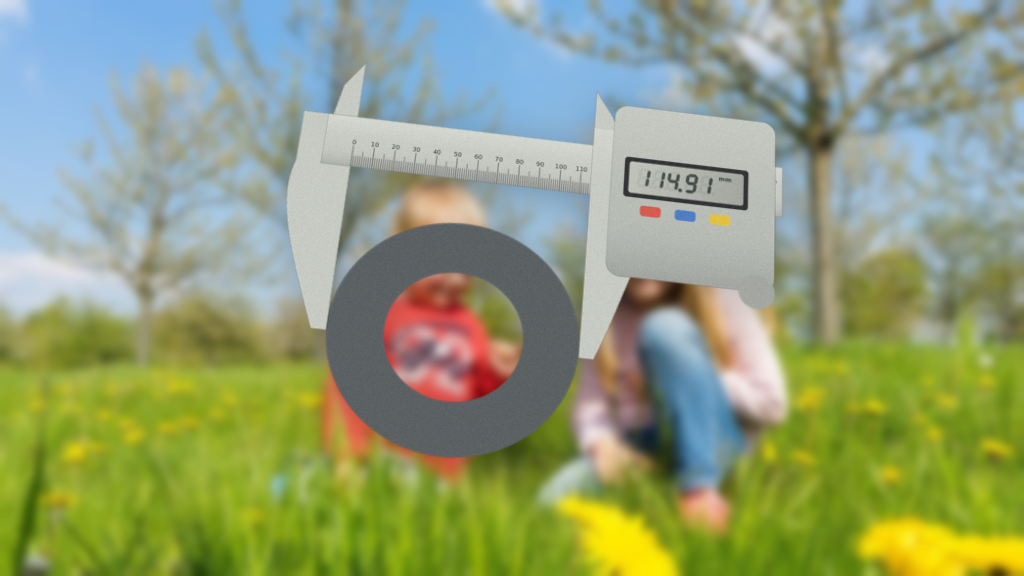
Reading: value=114.91 unit=mm
